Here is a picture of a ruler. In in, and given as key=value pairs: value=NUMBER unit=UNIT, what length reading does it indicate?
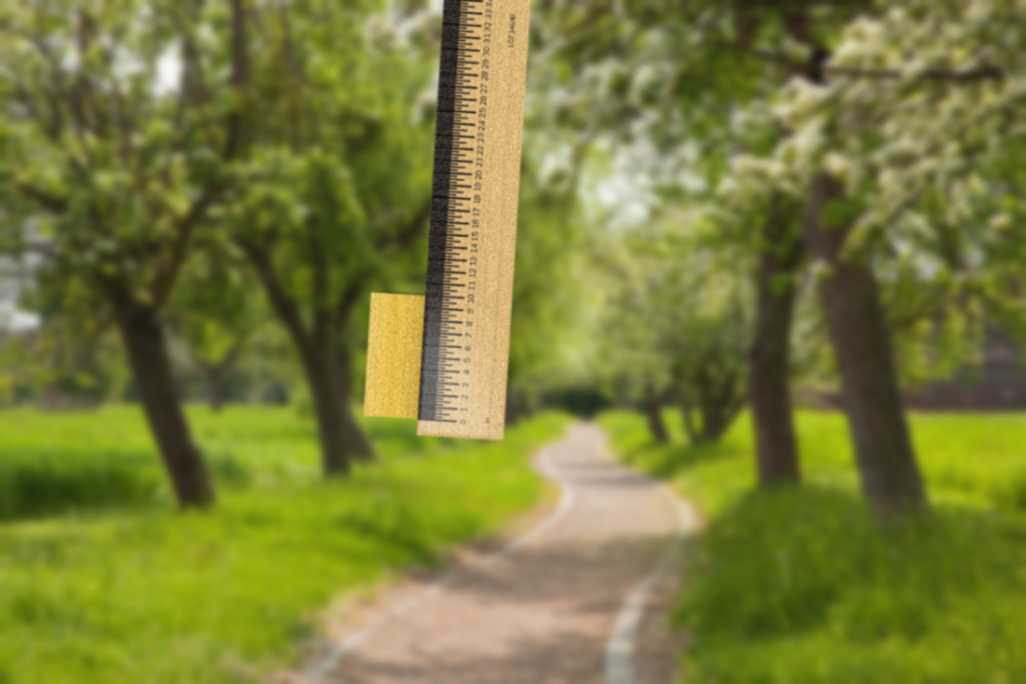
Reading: value=10 unit=in
